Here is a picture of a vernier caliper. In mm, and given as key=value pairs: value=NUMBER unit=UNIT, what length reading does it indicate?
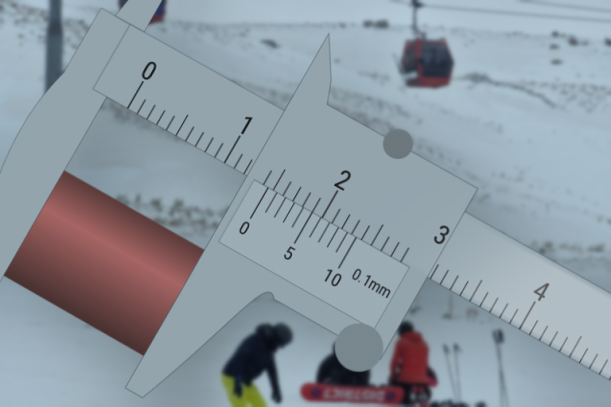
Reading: value=14.5 unit=mm
